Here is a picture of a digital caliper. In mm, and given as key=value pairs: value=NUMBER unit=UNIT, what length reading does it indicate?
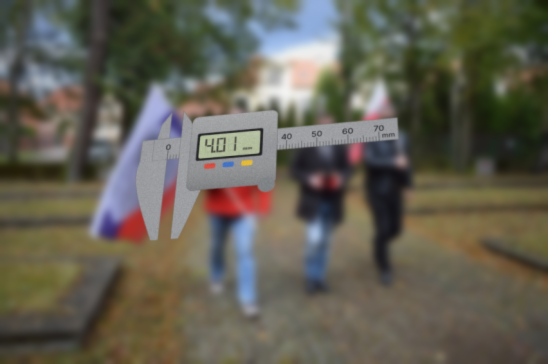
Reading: value=4.01 unit=mm
